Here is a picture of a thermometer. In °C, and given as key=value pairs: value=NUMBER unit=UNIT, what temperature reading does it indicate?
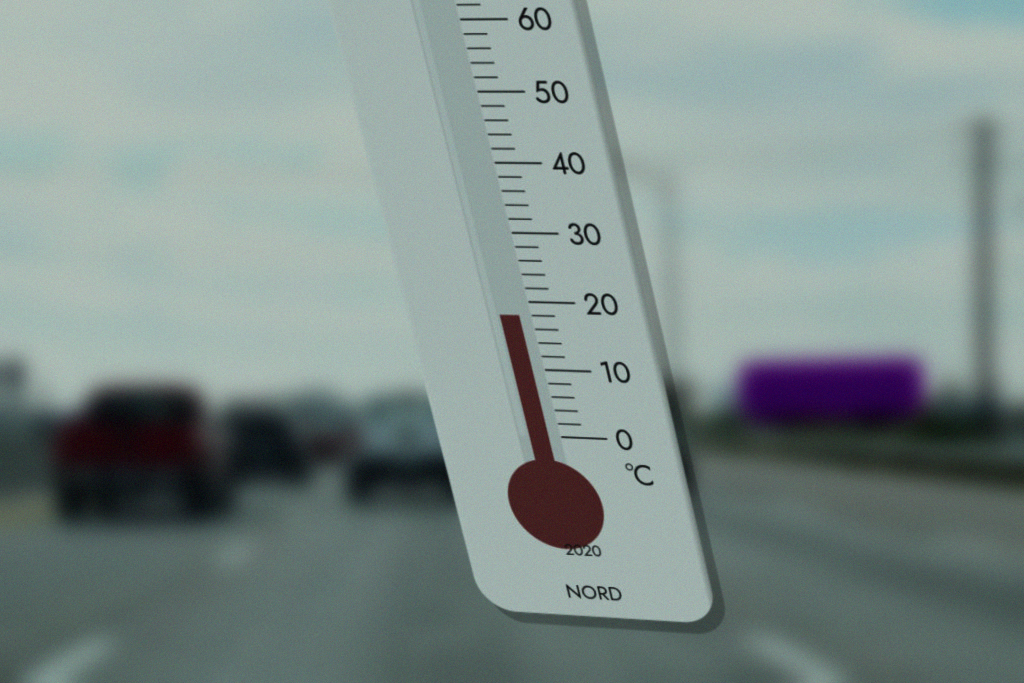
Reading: value=18 unit=°C
